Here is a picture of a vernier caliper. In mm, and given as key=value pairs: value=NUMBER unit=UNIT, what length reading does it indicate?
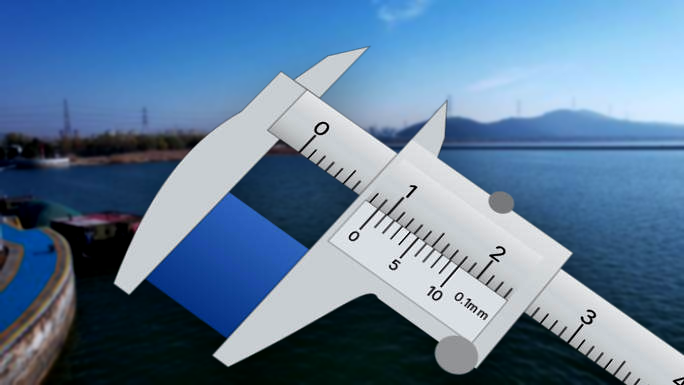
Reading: value=9.0 unit=mm
